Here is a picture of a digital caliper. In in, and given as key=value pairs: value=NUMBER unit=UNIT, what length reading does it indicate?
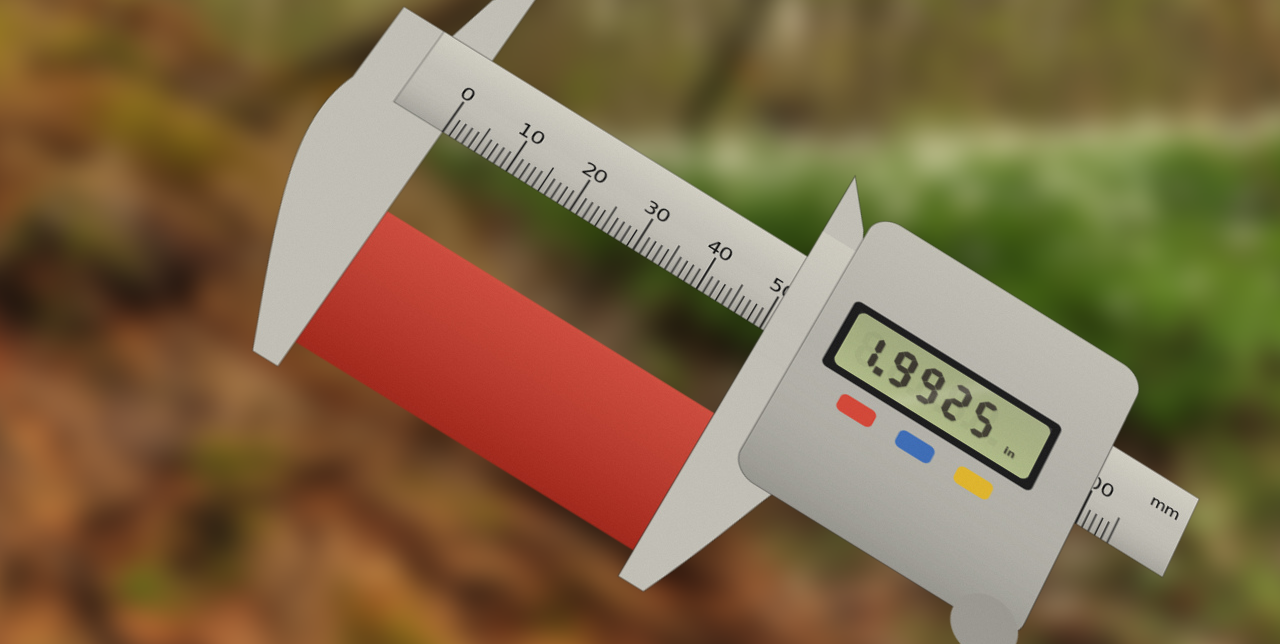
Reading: value=1.9925 unit=in
